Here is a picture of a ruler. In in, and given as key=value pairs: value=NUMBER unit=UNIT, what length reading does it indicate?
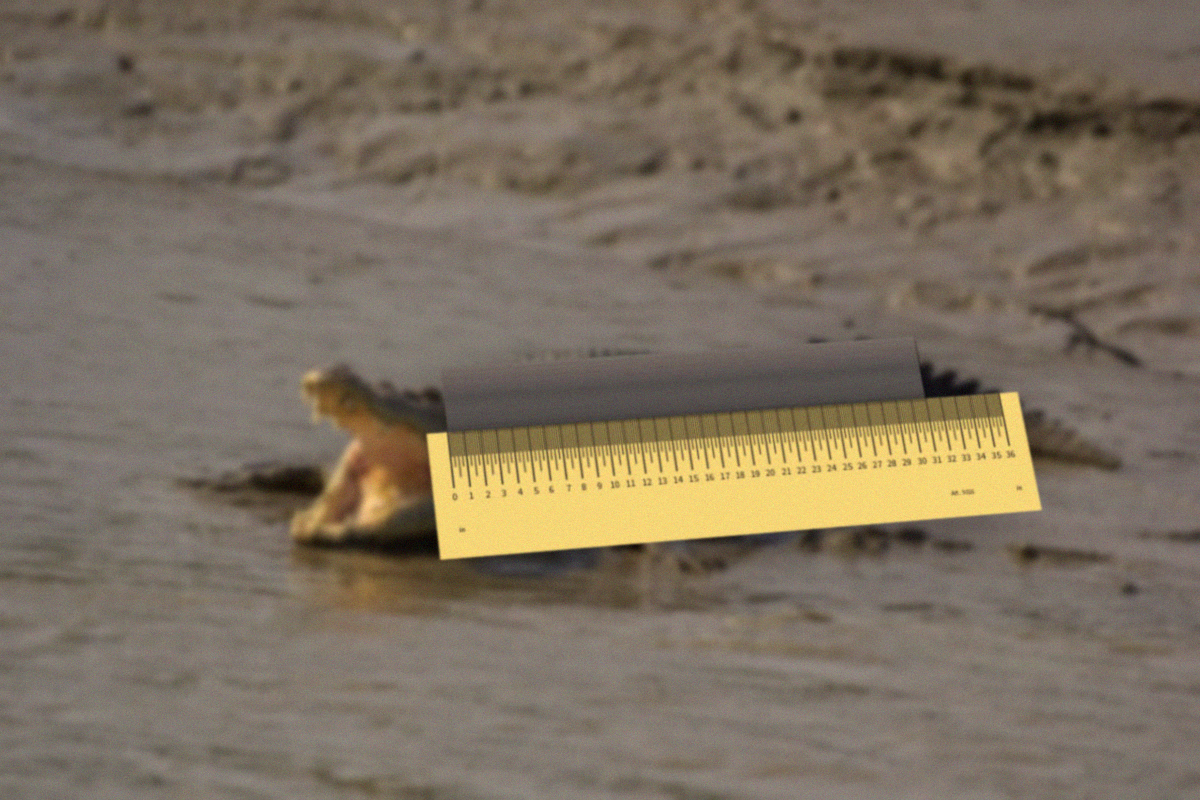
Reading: value=31 unit=in
